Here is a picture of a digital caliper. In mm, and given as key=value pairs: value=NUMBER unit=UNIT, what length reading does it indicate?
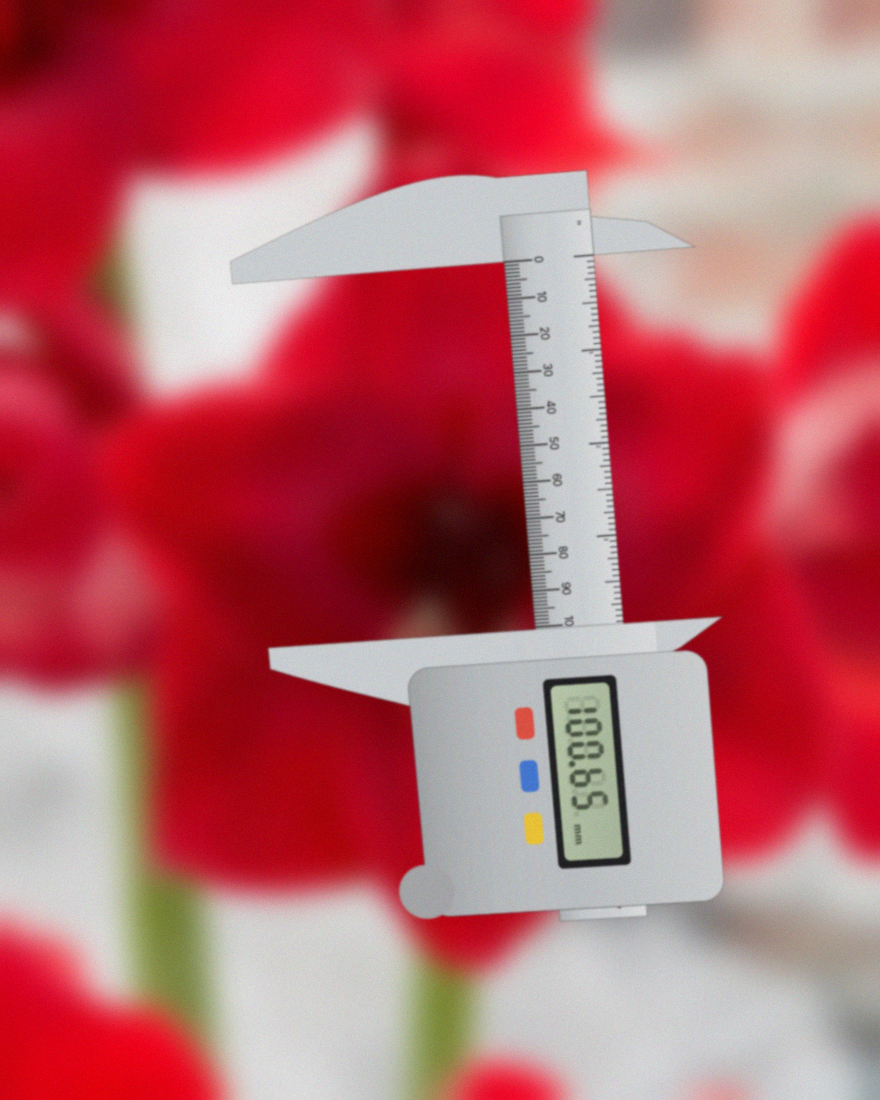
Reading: value=100.65 unit=mm
